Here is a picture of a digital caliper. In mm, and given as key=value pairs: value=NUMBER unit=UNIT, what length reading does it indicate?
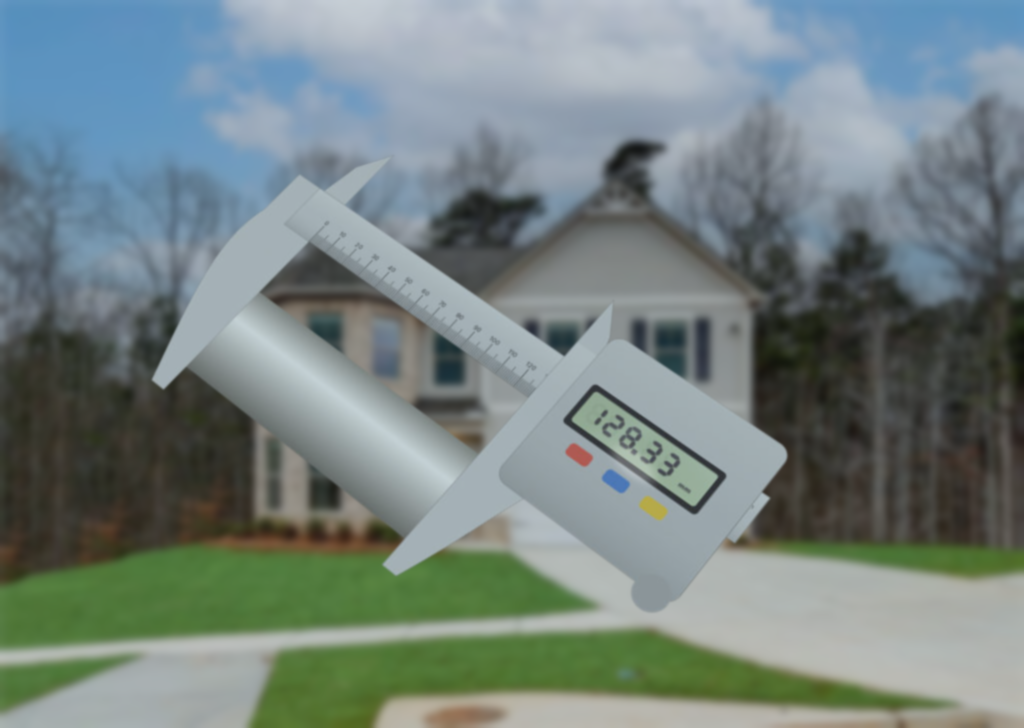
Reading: value=128.33 unit=mm
